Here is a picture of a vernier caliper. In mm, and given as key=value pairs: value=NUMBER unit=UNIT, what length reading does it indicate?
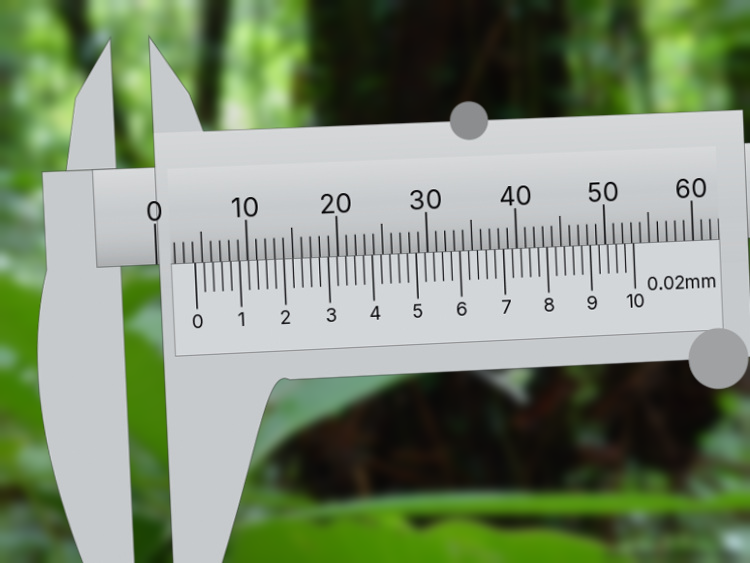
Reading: value=4.2 unit=mm
